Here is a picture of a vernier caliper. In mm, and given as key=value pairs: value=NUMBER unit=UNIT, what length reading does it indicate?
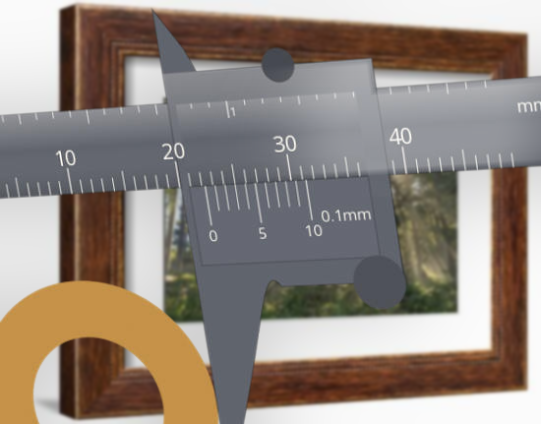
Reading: value=22.3 unit=mm
